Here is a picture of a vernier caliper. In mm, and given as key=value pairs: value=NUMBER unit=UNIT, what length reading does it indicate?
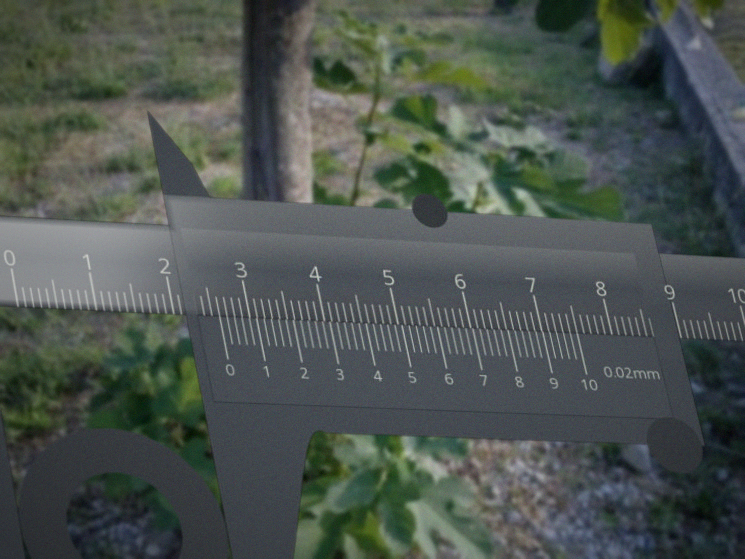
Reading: value=26.0 unit=mm
